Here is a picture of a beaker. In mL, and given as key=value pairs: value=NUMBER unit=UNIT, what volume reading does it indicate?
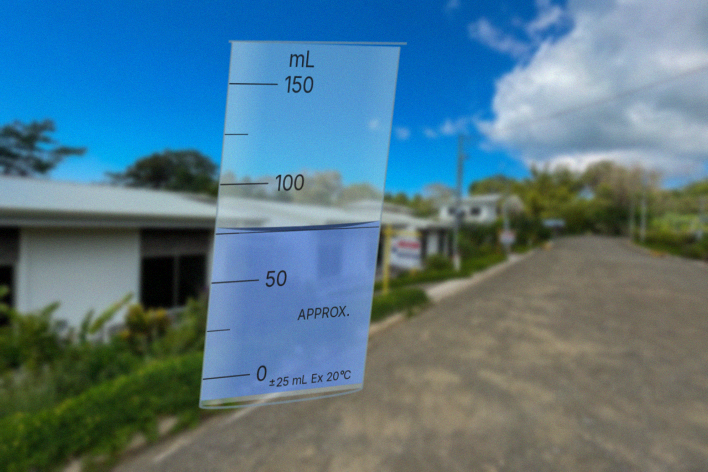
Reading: value=75 unit=mL
